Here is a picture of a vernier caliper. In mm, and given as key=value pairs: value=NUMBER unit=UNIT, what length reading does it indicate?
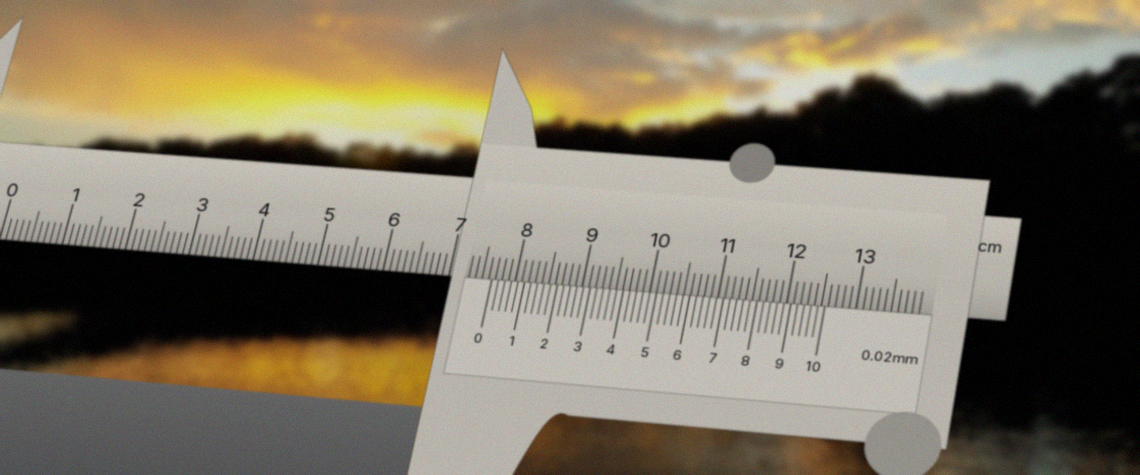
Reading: value=76.5 unit=mm
